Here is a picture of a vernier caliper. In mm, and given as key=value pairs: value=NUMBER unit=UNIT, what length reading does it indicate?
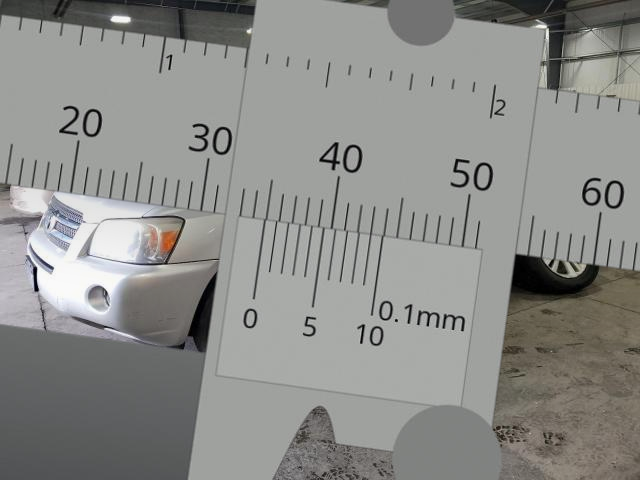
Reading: value=34.9 unit=mm
